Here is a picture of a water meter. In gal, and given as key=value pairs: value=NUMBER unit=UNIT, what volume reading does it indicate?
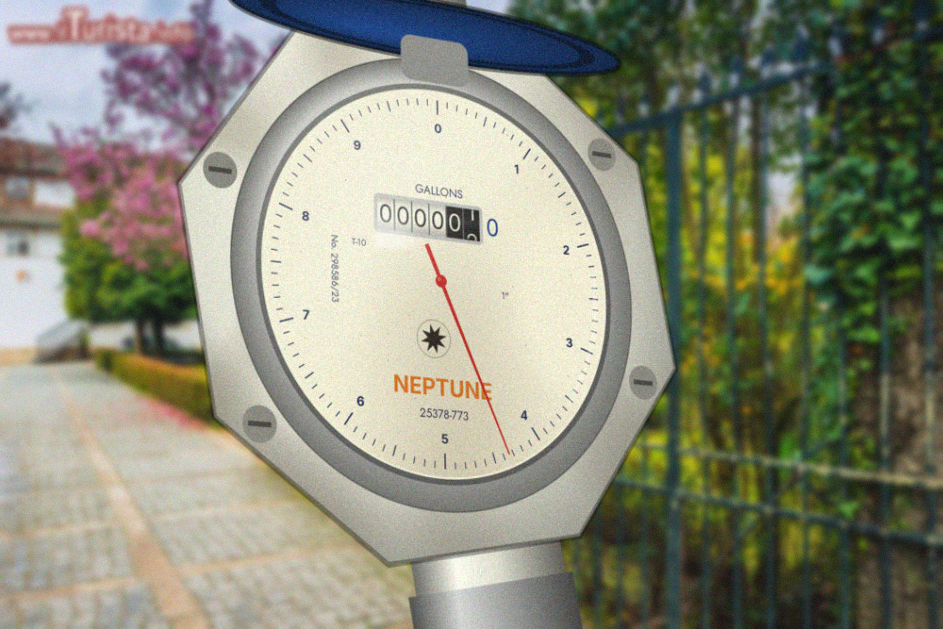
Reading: value=14.3 unit=gal
